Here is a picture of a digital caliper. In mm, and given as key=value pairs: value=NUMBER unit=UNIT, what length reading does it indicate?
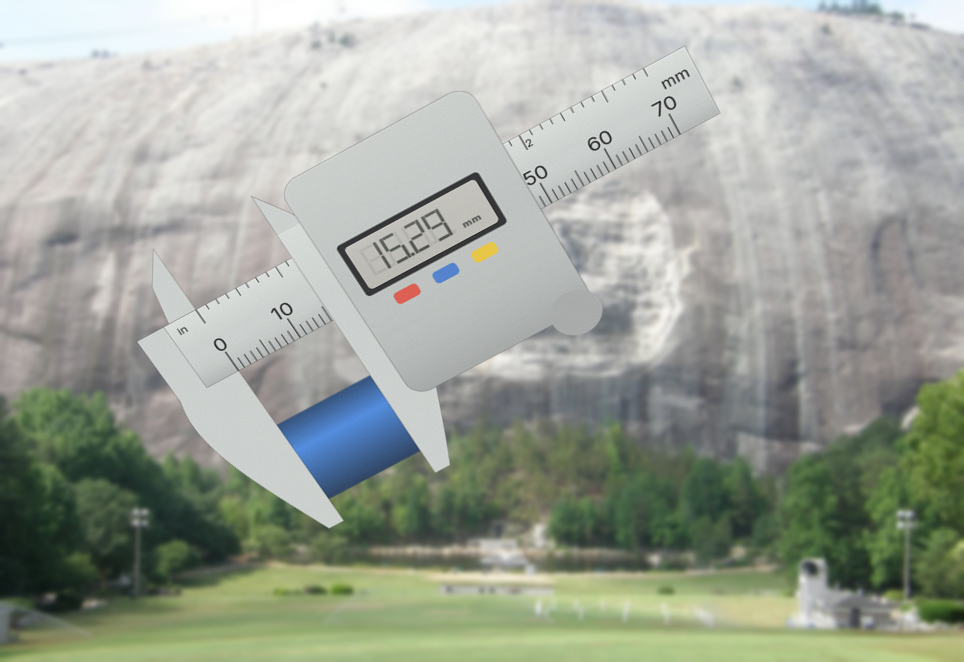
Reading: value=15.29 unit=mm
